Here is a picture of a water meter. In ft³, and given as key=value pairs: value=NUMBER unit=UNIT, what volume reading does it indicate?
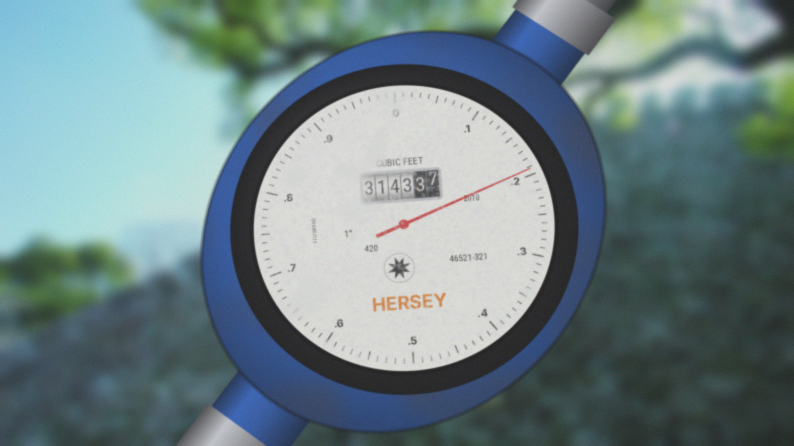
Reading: value=314337.19 unit=ft³
